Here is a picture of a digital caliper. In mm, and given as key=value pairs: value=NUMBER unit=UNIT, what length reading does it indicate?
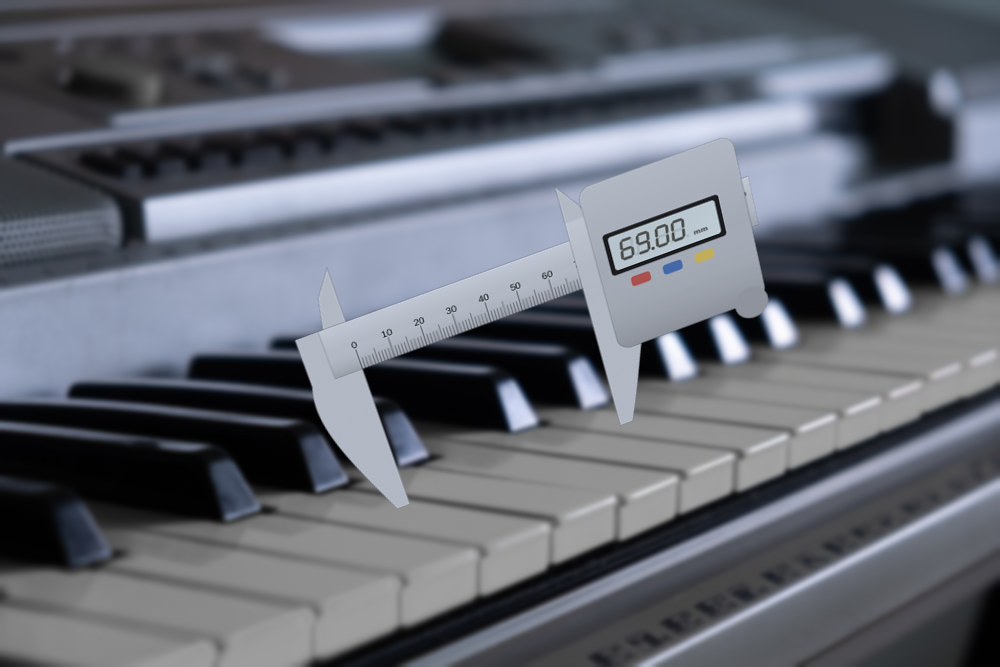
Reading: value=69.00 unit=mm
